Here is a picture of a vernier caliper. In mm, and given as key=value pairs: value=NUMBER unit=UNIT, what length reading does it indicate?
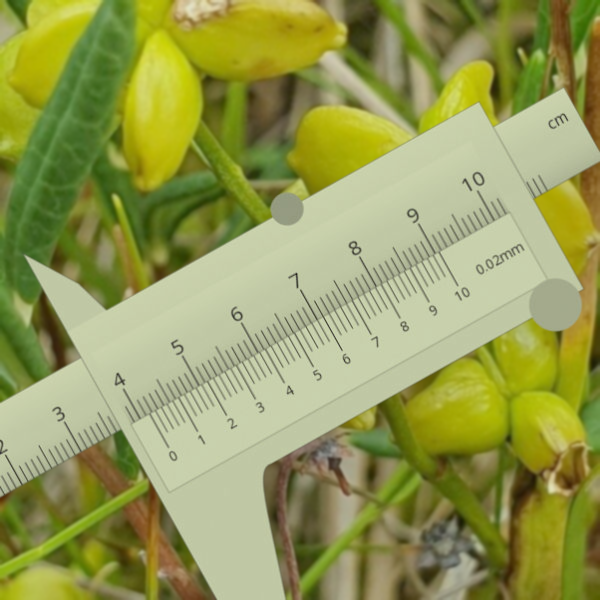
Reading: value=41.6 unit=mm
